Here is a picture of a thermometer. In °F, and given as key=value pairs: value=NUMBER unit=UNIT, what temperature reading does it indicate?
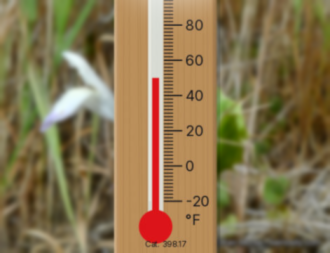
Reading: value=50 unit=°F
